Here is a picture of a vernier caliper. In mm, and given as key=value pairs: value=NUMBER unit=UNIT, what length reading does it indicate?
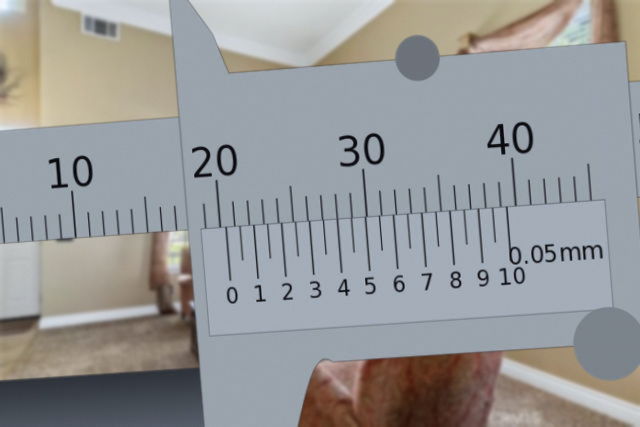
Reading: value=20.4 unit=mm
